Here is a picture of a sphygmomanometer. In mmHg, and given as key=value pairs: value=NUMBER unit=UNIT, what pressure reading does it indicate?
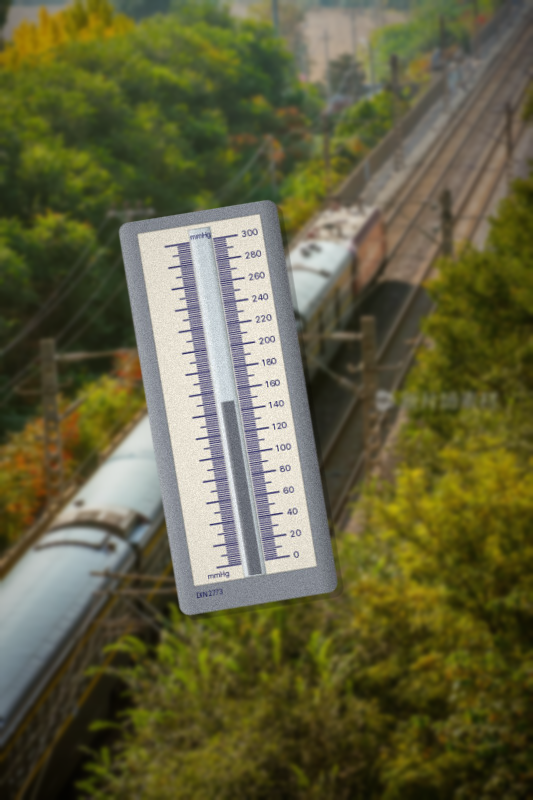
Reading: value=150 unit=mmHg
